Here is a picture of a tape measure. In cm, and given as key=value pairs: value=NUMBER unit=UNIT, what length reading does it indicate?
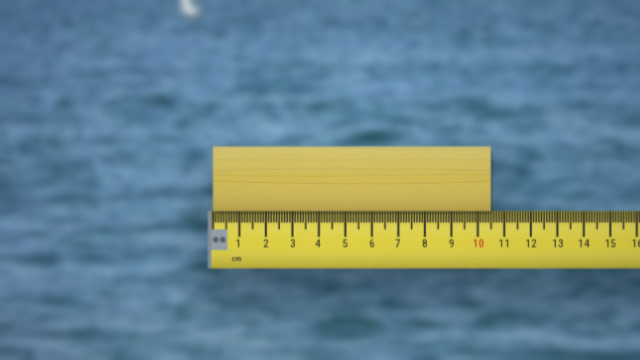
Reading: value=10.5 unit=cm
